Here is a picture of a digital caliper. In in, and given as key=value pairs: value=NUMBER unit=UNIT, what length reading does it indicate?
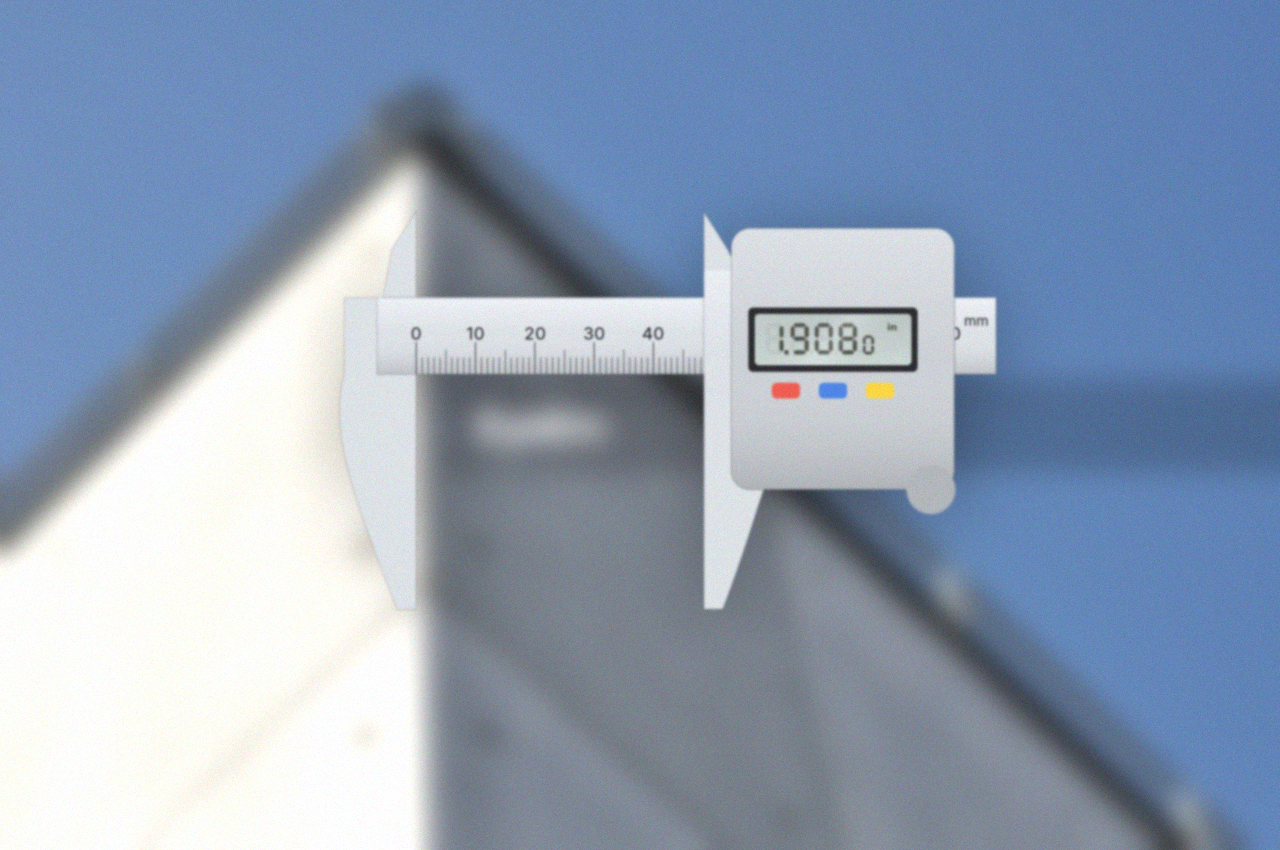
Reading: value=1.9080 unit=in
